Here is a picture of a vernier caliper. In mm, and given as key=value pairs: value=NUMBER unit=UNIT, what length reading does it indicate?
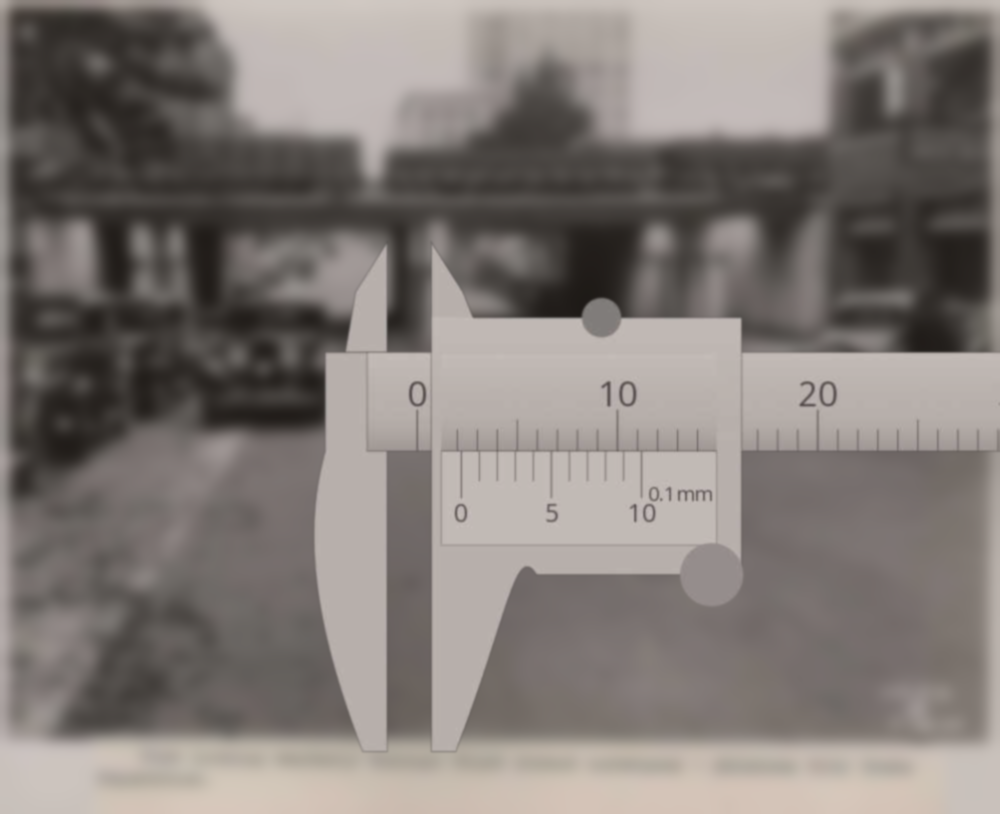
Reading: value=2.2 unit=mm
